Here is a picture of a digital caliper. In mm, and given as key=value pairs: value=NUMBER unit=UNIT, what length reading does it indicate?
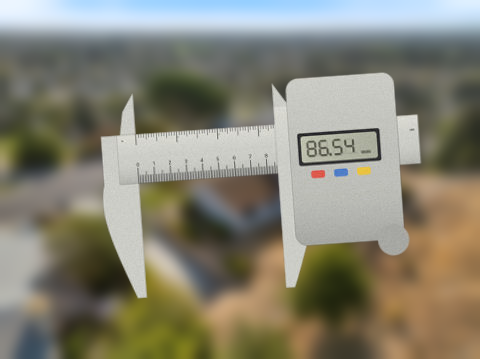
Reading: value=86.54 unit=mm
